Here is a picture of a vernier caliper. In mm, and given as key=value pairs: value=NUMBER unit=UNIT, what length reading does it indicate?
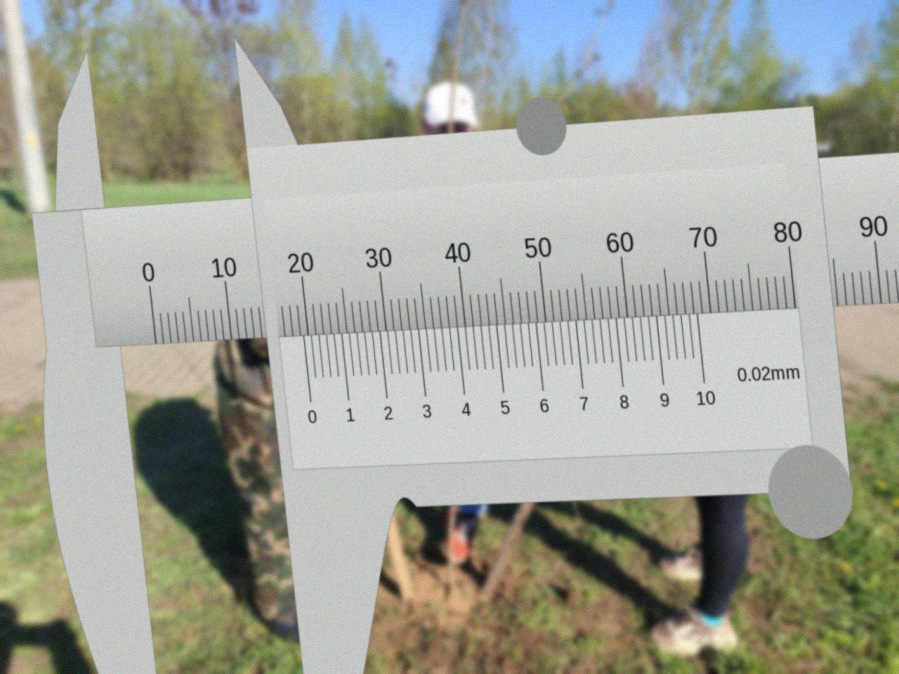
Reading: value=19.4 unit=mm
